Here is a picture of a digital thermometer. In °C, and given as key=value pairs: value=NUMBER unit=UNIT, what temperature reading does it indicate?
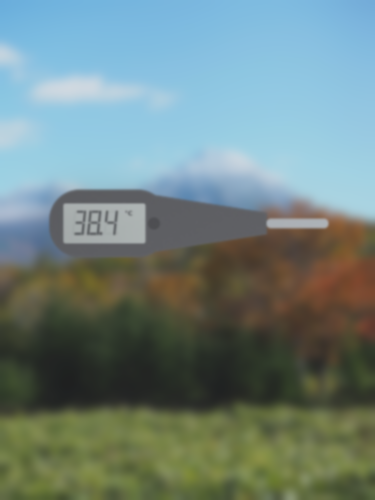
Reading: value=38.4 unit=°C
